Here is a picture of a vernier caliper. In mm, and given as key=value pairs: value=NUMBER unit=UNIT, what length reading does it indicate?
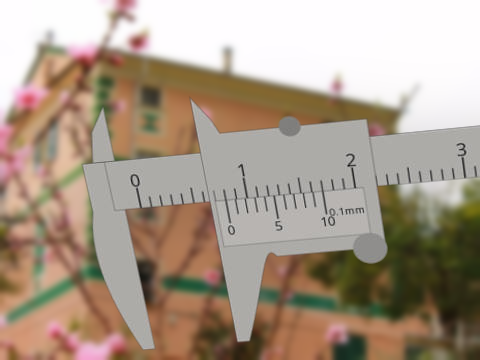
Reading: value=8.0 unit=mm
